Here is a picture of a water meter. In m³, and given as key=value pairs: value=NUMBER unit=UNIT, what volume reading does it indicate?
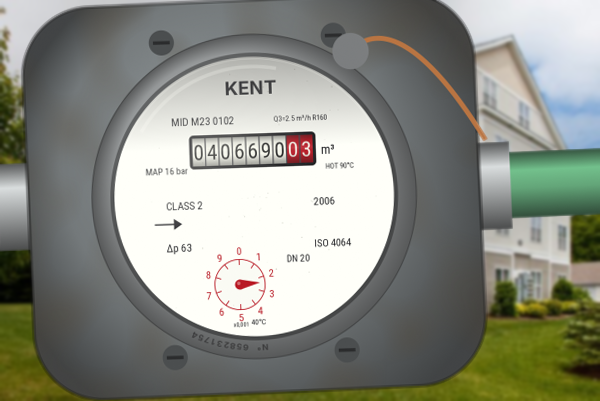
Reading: value=406690.032 unit=m³
